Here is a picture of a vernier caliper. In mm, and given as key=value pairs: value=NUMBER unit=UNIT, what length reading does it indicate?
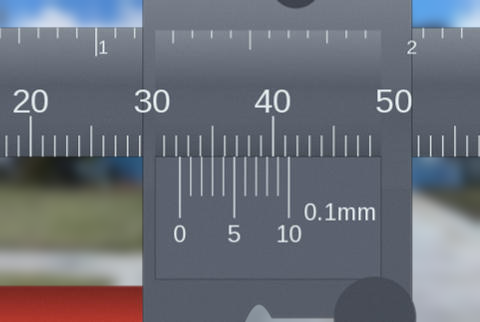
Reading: value=32.3 unit=mm
